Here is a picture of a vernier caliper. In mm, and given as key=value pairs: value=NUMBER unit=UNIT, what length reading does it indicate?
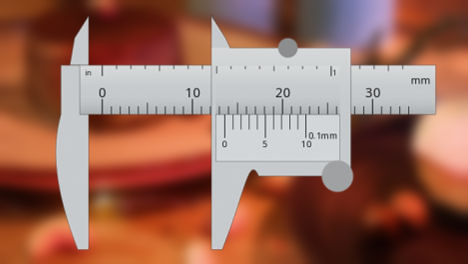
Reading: value=13.6 unit=mm
